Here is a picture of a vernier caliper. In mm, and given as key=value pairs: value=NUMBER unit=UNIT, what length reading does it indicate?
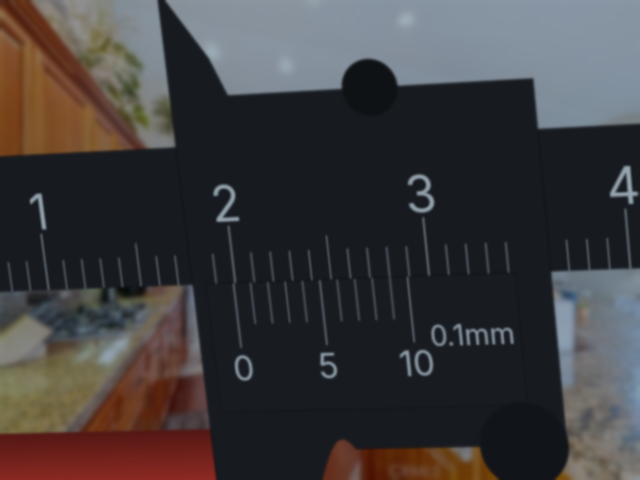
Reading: value=19.9 unit=mm
